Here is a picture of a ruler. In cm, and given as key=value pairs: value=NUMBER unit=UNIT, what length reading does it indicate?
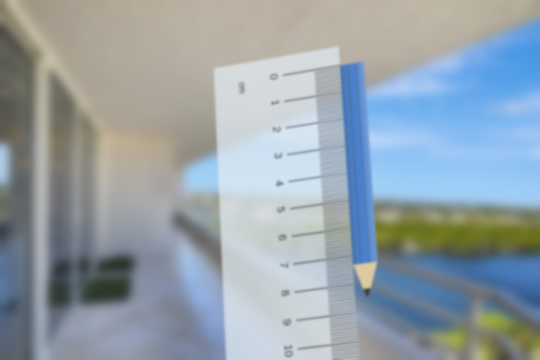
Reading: value=8.5 unit=cm
